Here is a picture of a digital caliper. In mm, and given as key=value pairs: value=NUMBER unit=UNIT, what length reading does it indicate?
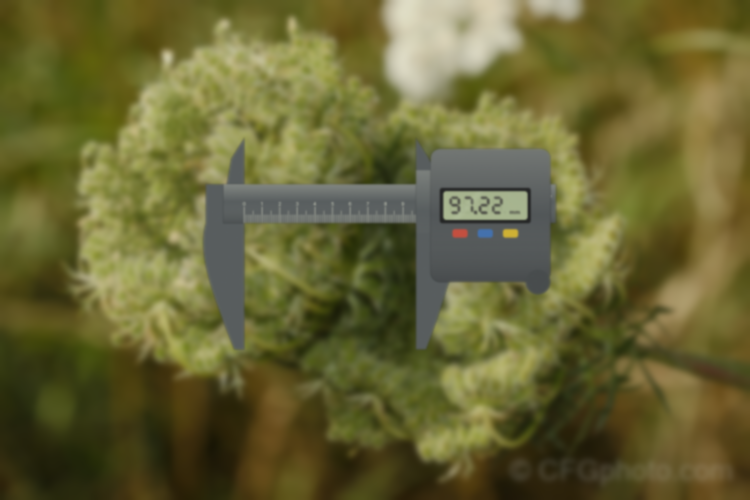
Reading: value=97.22 unit=mm
